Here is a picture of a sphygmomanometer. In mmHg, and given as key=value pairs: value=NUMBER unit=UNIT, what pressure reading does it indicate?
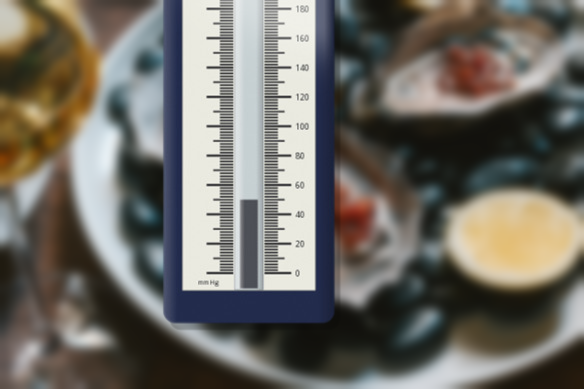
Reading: value=50 unit=mmHg
